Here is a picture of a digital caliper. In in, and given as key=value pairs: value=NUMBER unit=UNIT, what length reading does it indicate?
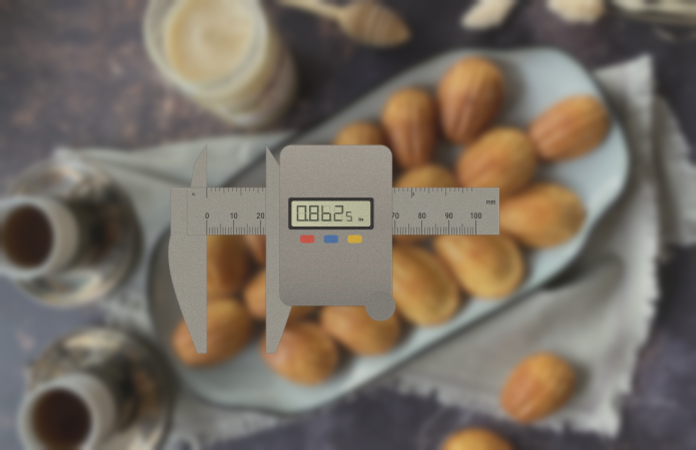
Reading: value=0.8625 unit=in
